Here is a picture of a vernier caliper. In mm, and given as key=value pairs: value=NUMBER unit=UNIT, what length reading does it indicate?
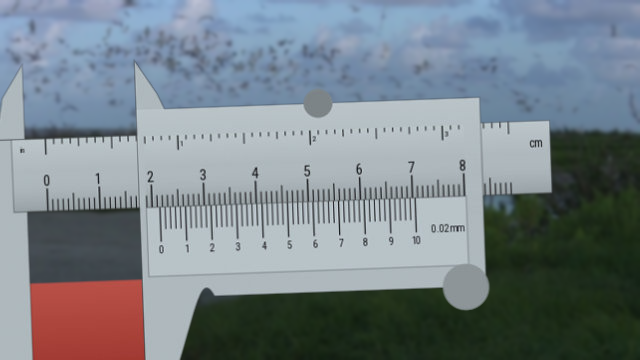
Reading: value=21.5 unit=mm
